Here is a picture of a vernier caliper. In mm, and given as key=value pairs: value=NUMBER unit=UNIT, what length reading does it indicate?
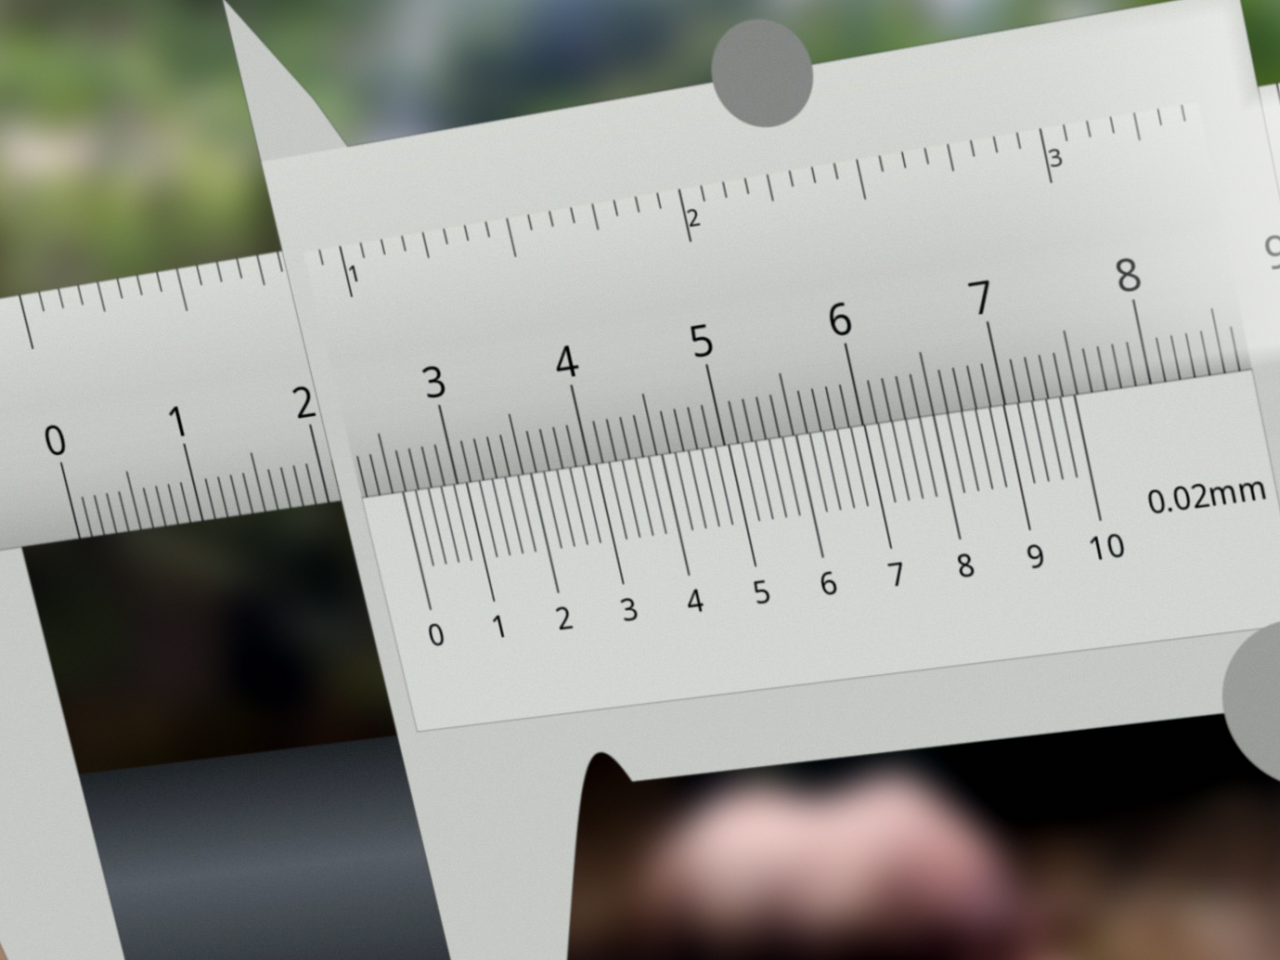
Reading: value=25.8 unit=mm
